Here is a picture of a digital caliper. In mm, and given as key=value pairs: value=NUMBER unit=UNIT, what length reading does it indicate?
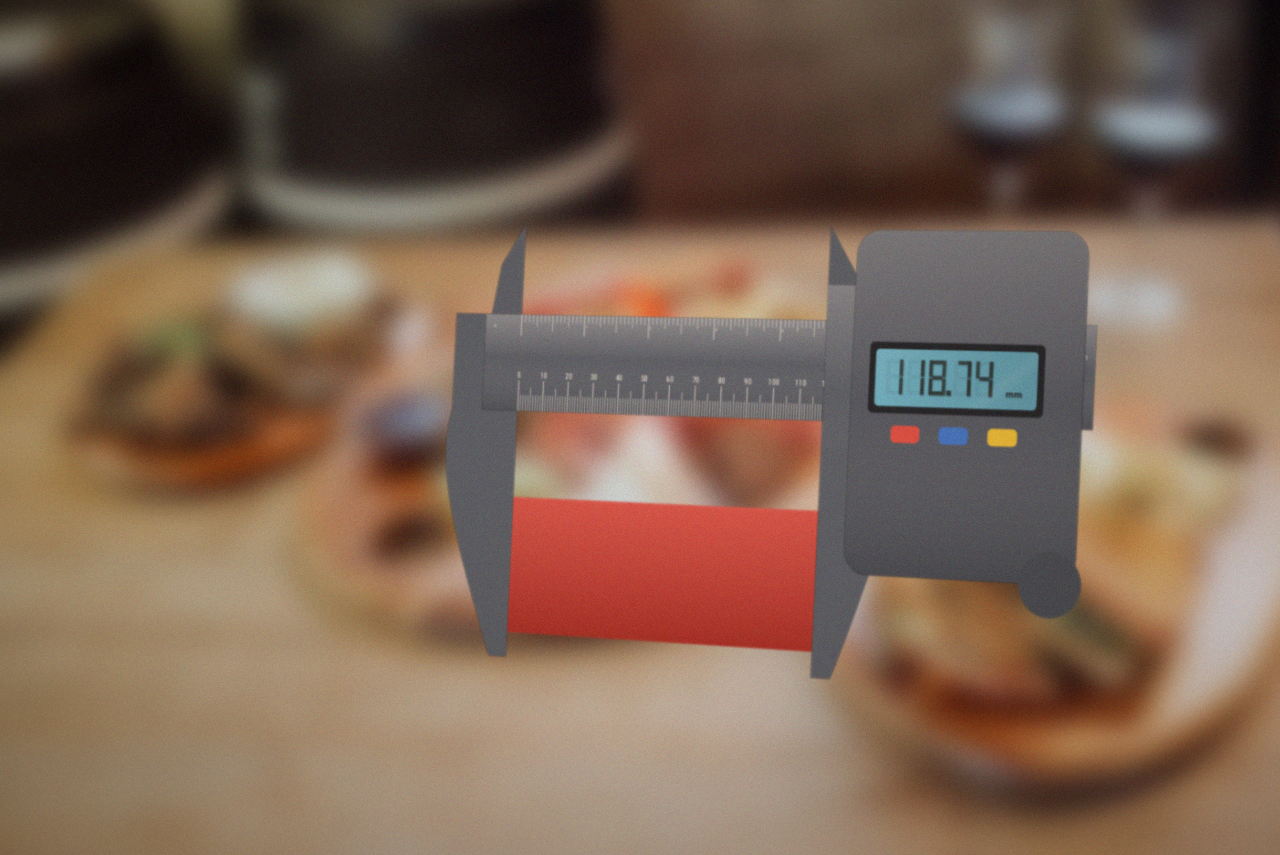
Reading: value=118.74 unit=mm
